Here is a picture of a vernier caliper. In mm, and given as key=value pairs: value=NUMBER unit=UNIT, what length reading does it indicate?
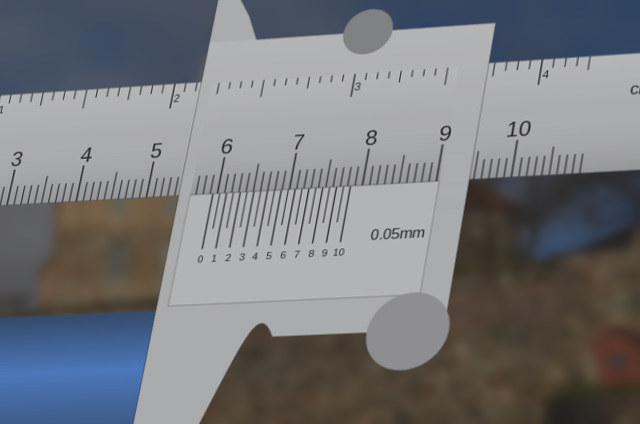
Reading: value=59.4 unit=mm
